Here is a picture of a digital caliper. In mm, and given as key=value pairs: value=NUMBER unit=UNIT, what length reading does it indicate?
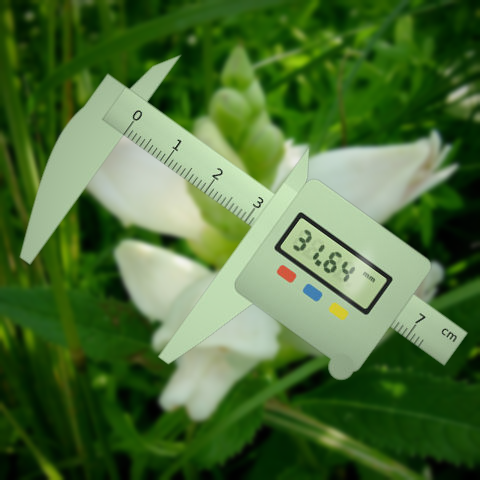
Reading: value=31.64 unit=mm
